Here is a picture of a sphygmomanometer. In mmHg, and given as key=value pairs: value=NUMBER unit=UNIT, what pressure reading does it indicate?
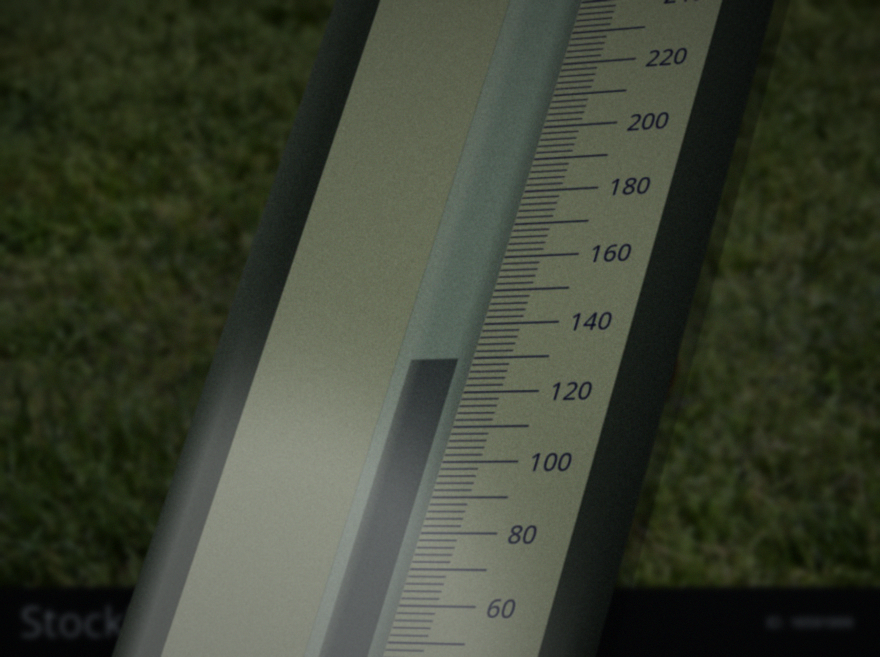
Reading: value=130 unit=mmHg
